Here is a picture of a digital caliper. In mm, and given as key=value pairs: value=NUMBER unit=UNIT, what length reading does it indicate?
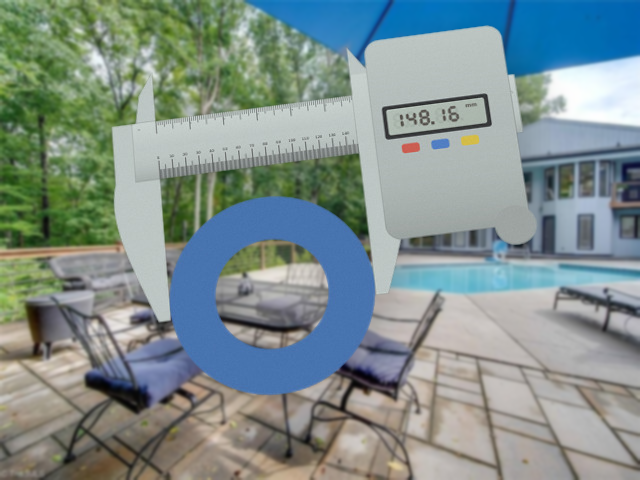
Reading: value=148.16 unit=mm
